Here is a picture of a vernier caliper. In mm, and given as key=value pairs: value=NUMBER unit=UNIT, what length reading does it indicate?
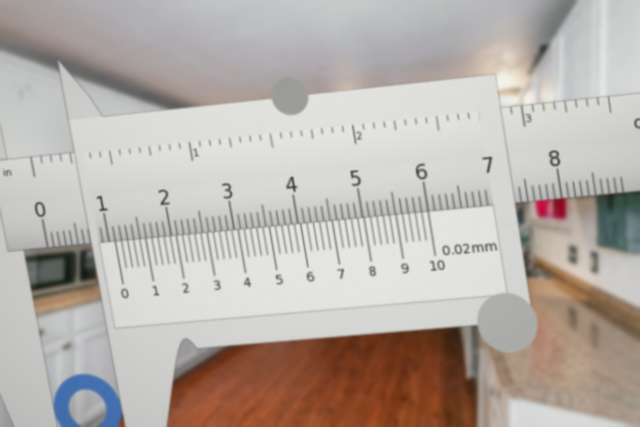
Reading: value=11.0 unit=mm
